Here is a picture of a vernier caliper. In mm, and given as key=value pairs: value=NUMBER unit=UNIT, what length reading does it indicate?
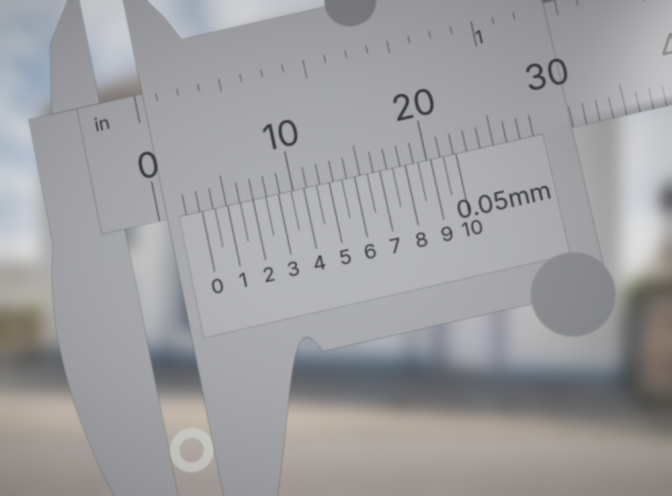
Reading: value=3.2 unit=mm
